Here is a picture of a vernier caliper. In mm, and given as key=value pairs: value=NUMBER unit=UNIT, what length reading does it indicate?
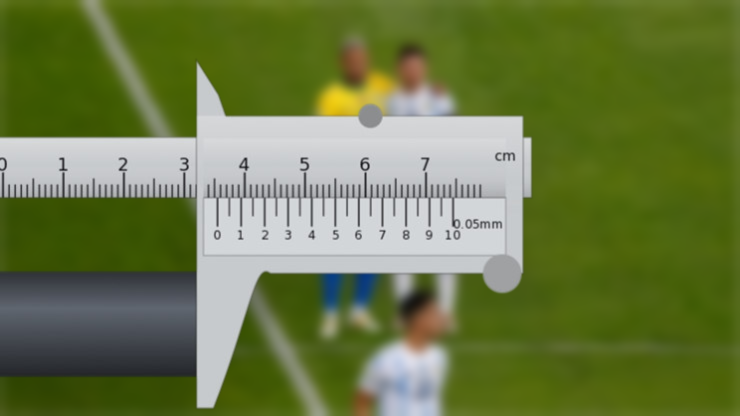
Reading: value=35.5 unit=mm
